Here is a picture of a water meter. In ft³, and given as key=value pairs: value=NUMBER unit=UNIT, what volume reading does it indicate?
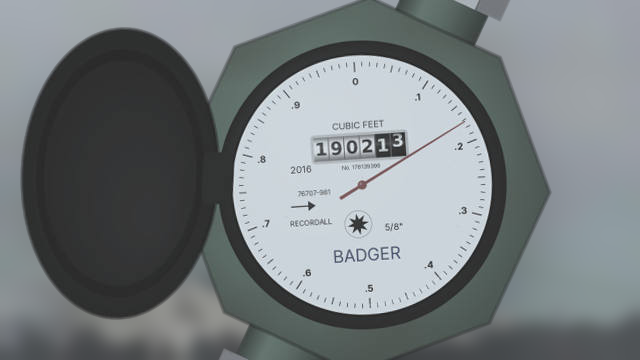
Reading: value=190213.17 unit=ft³
